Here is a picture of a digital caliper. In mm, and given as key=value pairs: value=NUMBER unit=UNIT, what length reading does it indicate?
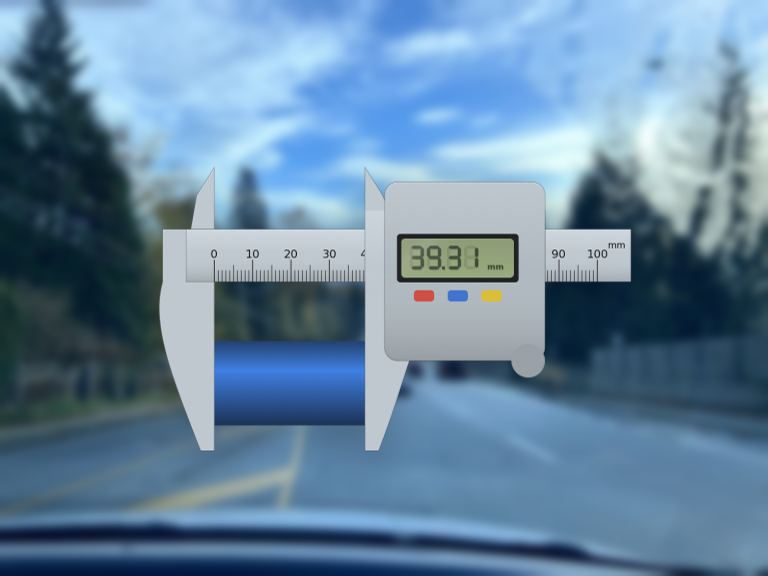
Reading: value=39.31 unit=mm
